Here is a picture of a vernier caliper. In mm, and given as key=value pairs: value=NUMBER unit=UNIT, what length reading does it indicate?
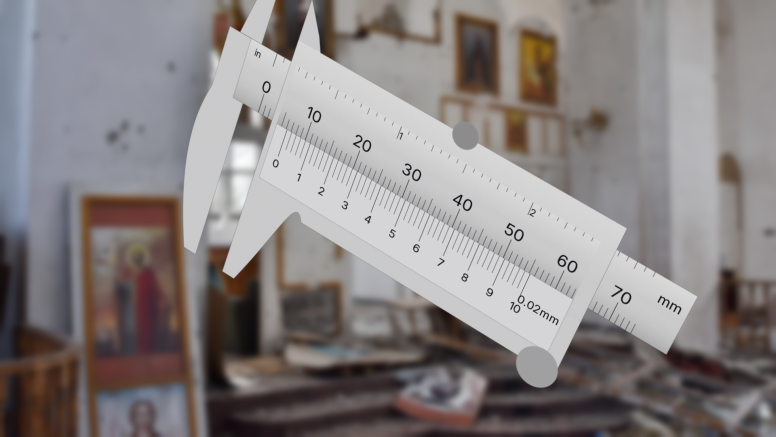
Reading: value=6.2 unit=mm
